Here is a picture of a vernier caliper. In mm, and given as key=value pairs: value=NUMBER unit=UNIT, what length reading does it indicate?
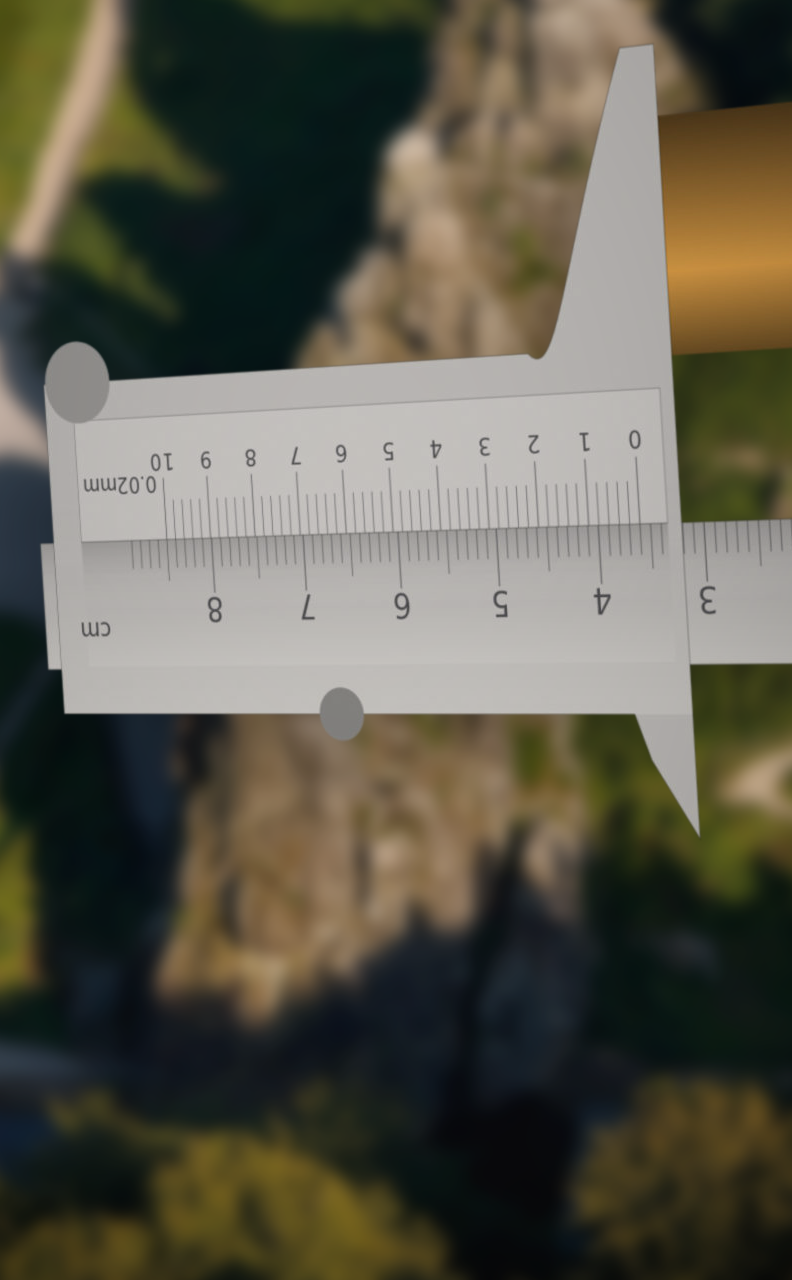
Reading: value=36.0 unit=mm
